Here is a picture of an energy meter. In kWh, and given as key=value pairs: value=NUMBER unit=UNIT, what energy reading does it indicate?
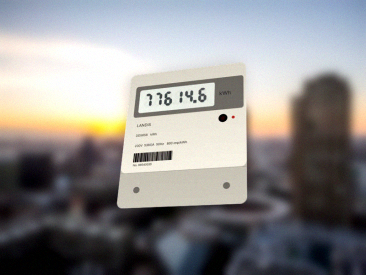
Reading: value=77614.6 unit=kWh
